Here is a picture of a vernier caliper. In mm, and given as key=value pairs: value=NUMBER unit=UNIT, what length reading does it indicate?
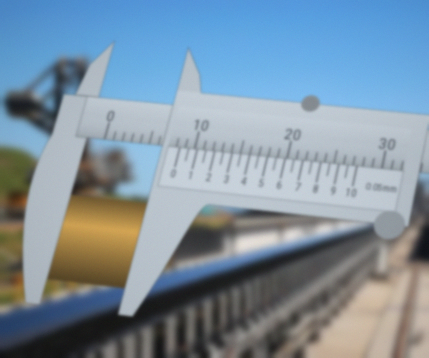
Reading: value=8.4 unit=mm
